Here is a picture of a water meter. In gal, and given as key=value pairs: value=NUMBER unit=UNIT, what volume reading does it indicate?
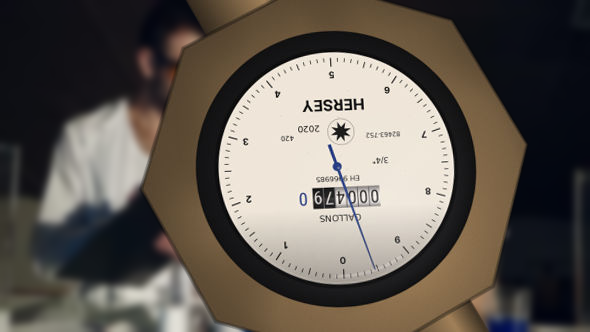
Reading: value=4789.5 unit=gal
